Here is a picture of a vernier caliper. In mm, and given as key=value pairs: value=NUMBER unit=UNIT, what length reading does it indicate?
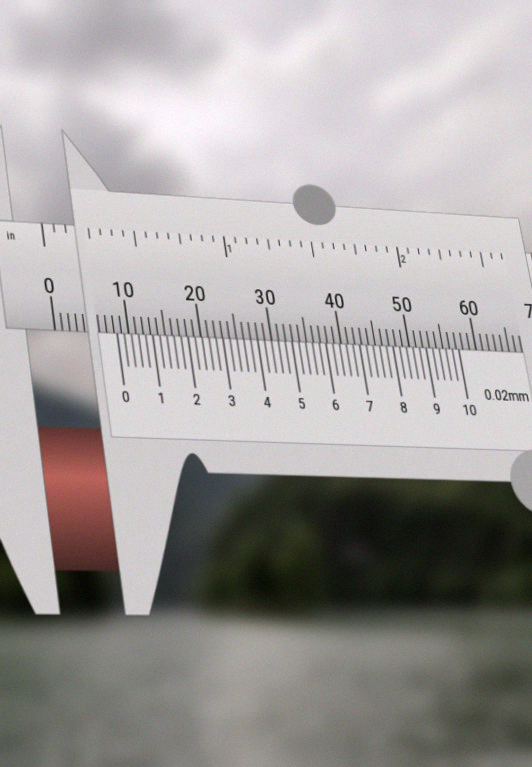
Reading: value=8.4 unit=mm
